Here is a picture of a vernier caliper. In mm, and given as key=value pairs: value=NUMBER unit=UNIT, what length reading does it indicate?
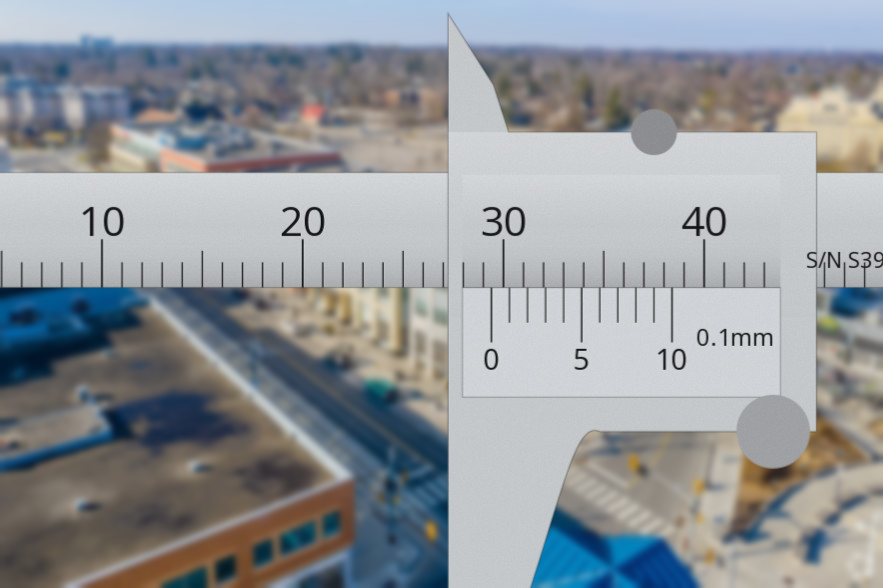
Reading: value=29.4 unit=mm
